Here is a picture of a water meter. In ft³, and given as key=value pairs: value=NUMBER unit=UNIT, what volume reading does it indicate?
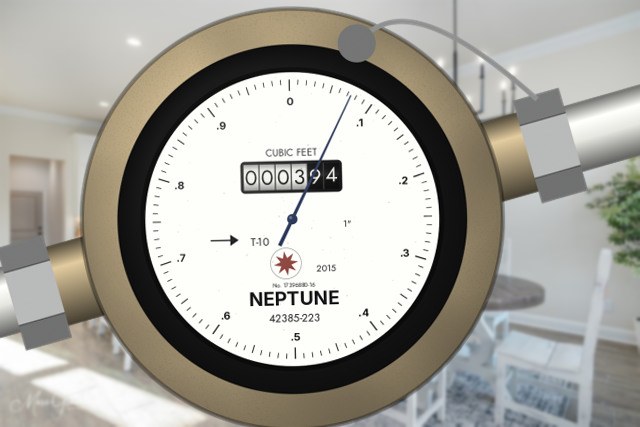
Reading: value=394.07 unit=ft³
